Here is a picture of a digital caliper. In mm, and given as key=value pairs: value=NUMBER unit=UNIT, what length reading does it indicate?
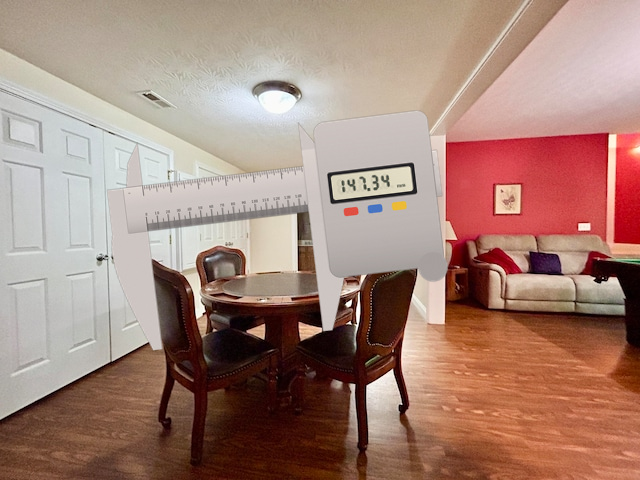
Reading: value=147.34 unit=mm
